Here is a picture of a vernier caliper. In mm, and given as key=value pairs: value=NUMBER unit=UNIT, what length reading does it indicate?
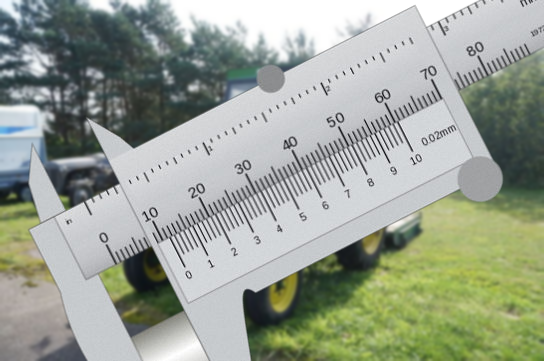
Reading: value=11.5 unit=mm
